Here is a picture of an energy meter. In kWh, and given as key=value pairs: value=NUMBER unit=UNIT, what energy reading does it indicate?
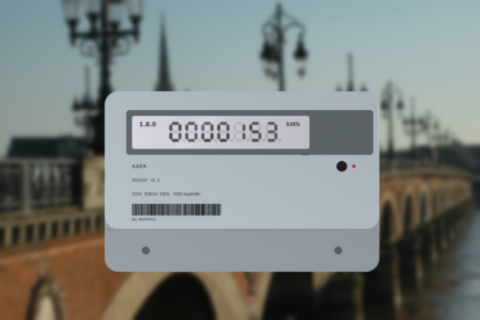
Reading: value=153 unit=kWh
